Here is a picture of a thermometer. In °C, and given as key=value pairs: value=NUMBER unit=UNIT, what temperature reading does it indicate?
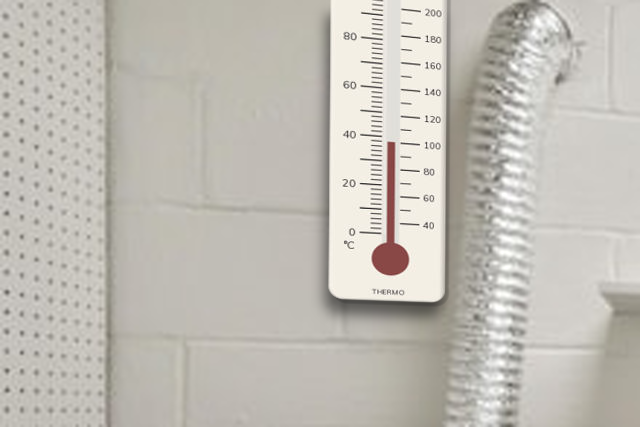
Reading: value=38 unit=°C
